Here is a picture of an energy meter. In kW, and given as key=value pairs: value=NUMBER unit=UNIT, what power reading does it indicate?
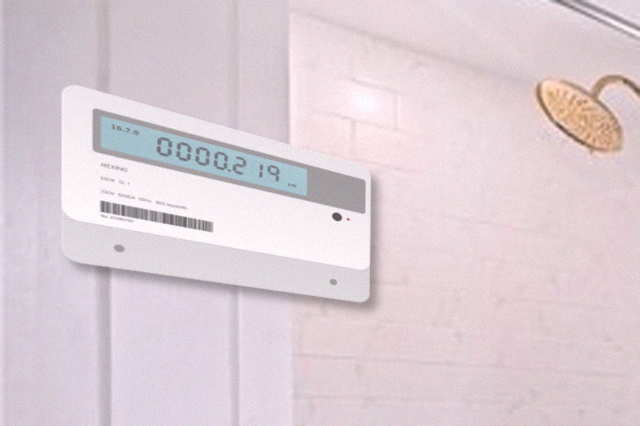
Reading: value=0.219 unit=kW
